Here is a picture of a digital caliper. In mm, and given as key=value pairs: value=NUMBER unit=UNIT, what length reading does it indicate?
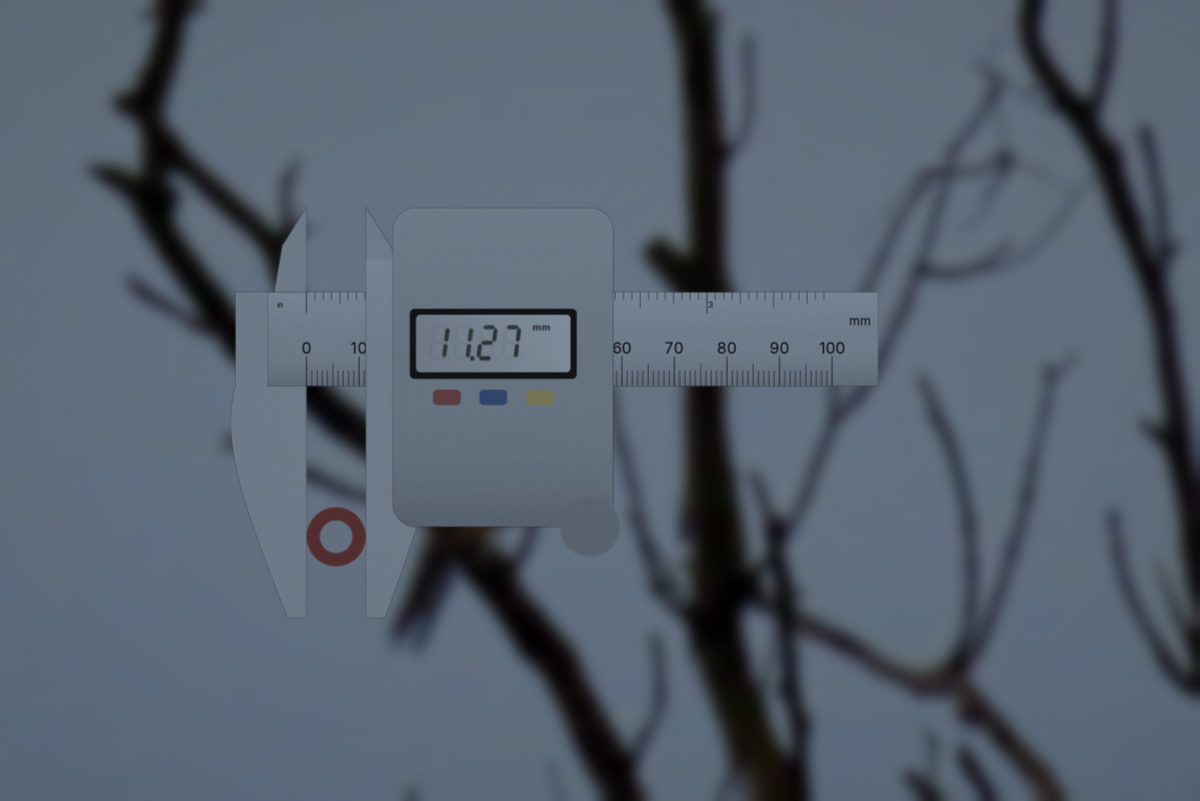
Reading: value=11.27 unit=mm
